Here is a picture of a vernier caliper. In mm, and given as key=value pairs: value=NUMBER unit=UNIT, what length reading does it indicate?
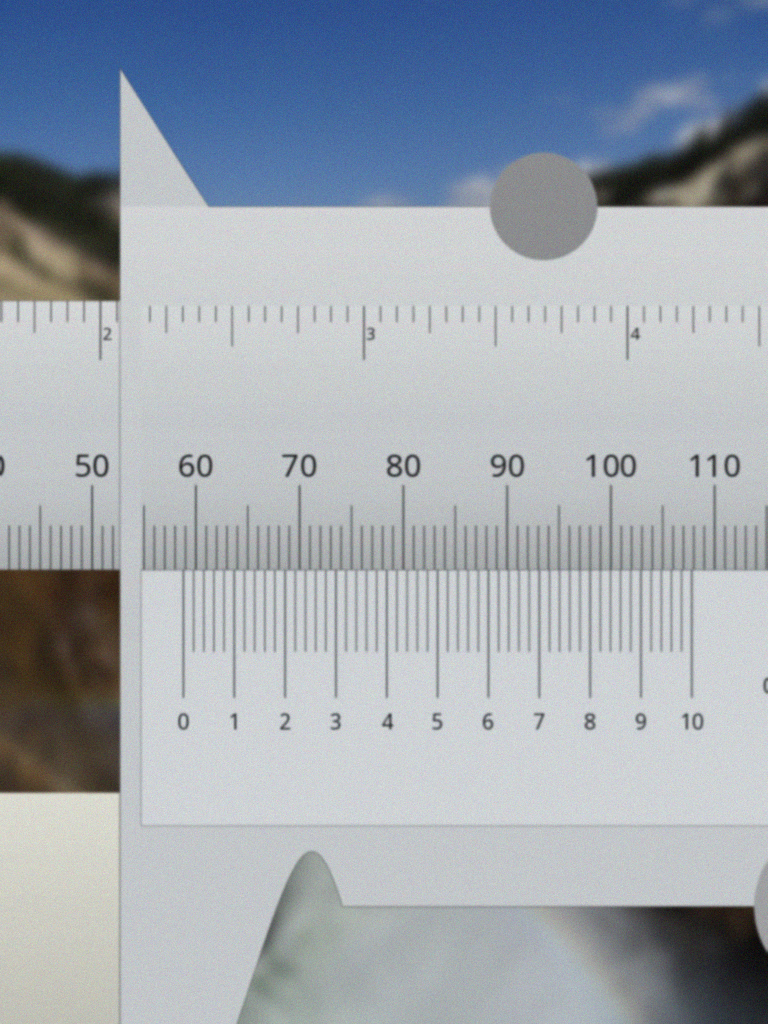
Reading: value=58.8 unit=mm
